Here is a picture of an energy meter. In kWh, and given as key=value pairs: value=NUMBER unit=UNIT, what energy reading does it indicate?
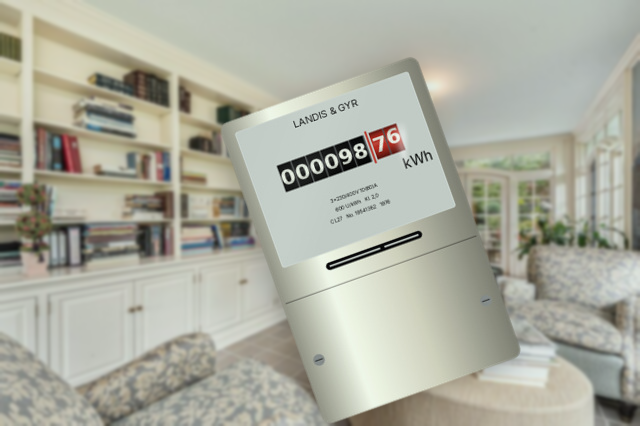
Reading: value=98.76 unit=kWh
